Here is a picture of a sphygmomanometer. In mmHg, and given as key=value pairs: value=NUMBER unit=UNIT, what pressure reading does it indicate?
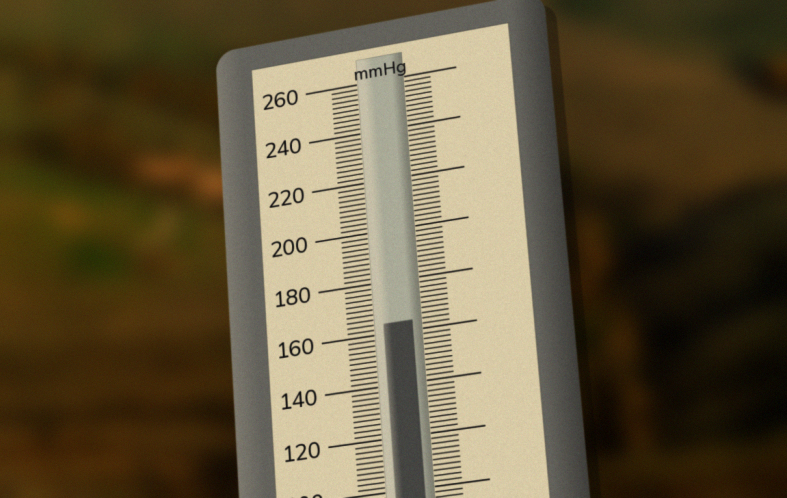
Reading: value=164 unit=mmHg
